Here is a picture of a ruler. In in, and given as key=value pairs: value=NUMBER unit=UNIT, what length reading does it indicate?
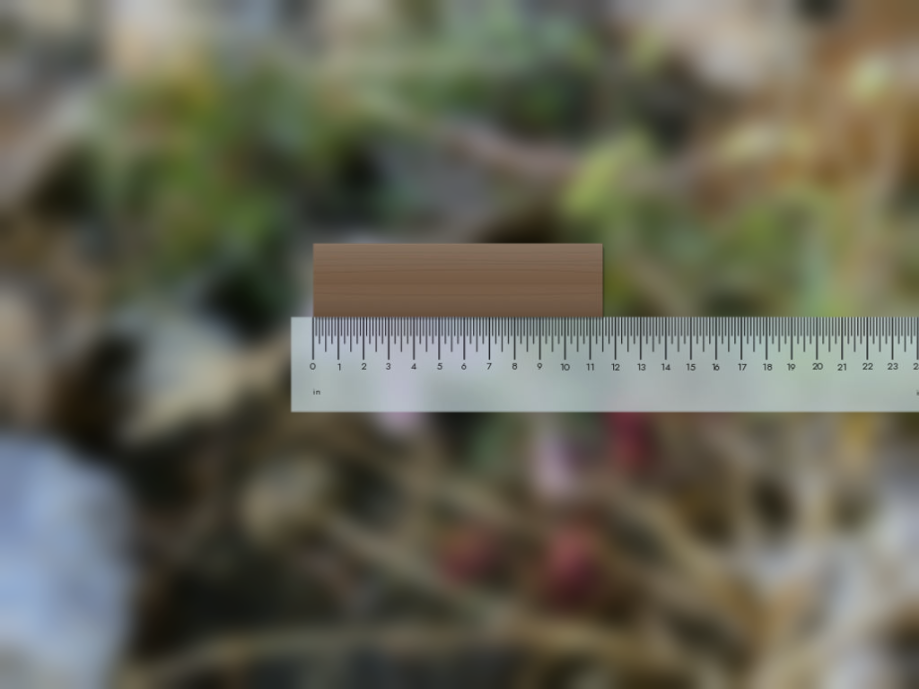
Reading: value=11.5 unit=in
